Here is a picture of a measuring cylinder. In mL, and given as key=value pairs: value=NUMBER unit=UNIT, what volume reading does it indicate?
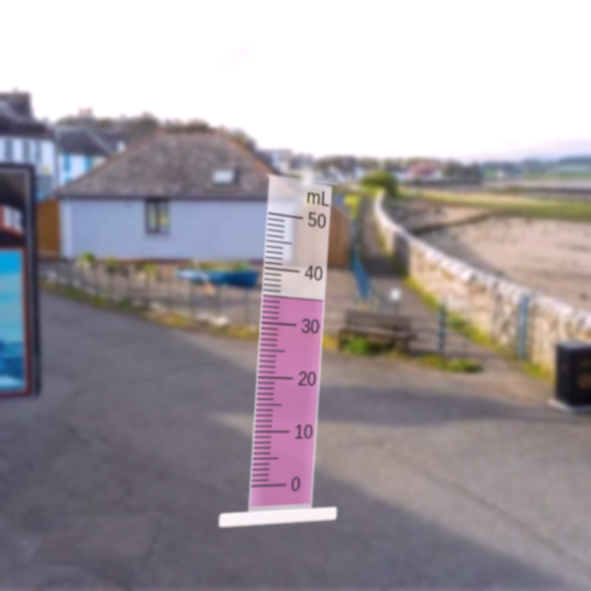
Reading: value=35 unit=mL
